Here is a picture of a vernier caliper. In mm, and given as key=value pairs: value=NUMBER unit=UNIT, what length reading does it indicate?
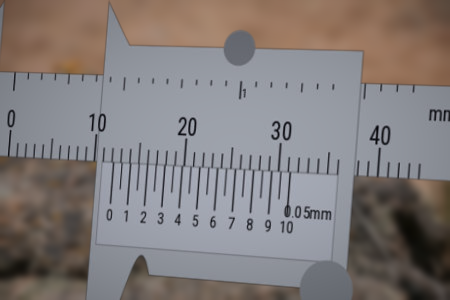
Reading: value=12.2 unit=mm
